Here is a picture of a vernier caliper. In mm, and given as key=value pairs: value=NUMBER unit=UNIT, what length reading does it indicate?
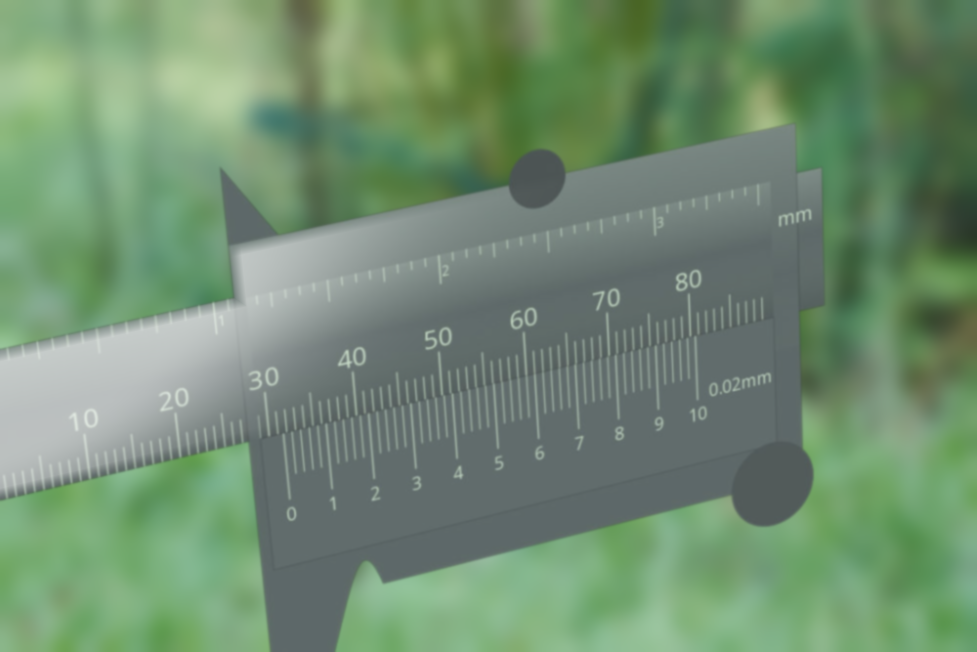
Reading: value=31.6 unit=mm
